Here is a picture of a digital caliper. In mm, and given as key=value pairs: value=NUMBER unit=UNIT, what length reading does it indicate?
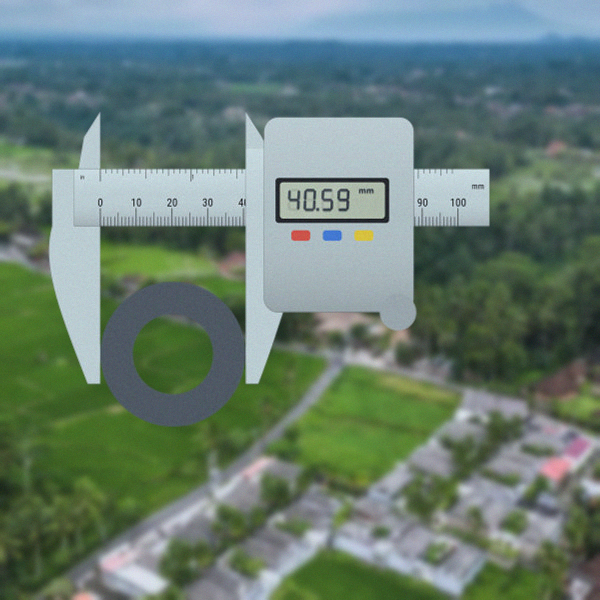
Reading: value=40.59 unit=mm
